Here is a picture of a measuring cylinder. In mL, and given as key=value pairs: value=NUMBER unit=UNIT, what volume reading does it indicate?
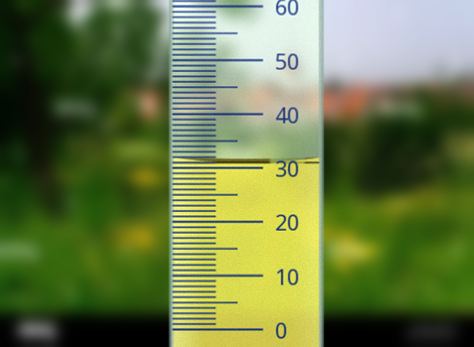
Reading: value=31 unit=mL
